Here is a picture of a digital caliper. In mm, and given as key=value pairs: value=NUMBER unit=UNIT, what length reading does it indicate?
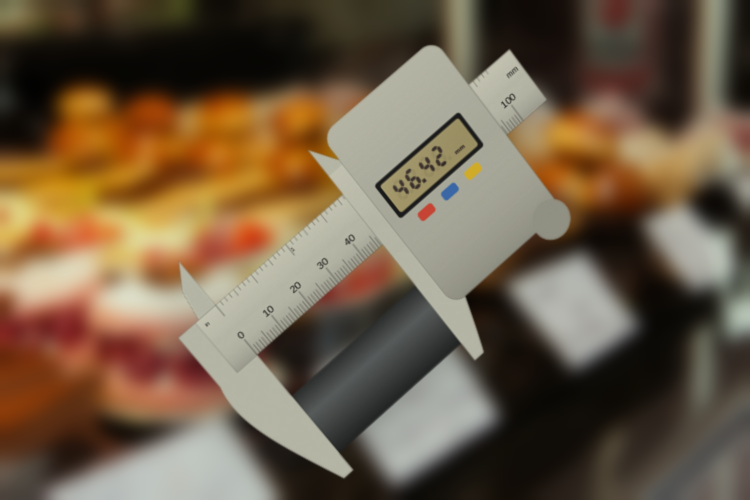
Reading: value=46.42 unit=mm
